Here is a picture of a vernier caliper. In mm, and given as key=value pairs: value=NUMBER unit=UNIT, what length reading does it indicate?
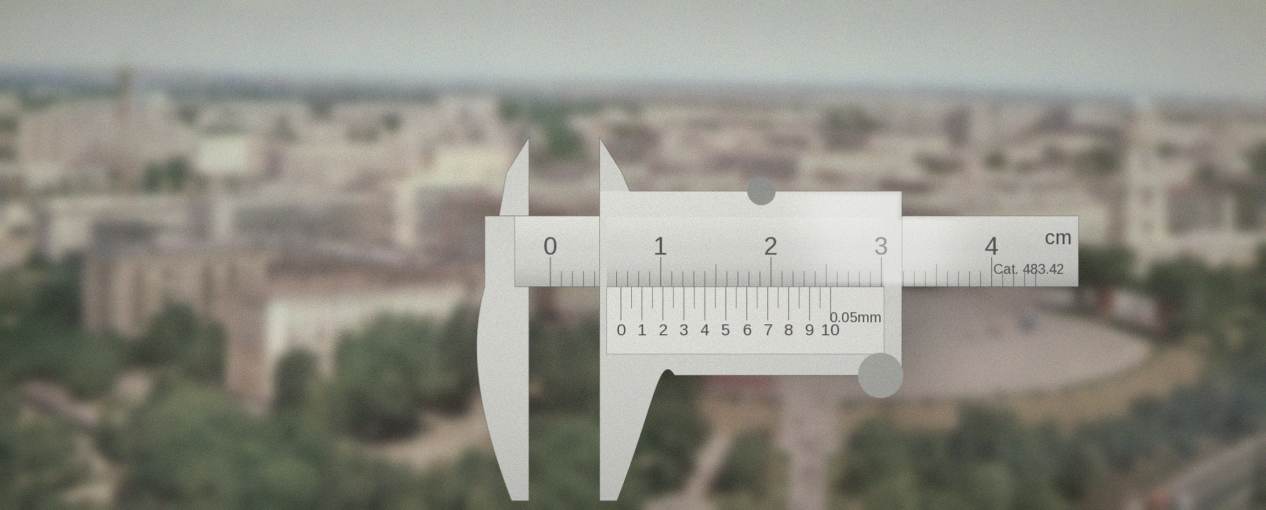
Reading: value=6.4 unit=mm
